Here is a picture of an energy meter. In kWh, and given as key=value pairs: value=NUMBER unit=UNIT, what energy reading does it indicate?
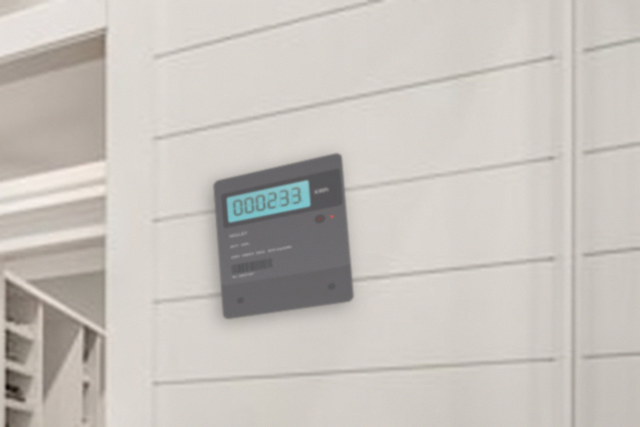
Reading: value=233 unit=kWh
